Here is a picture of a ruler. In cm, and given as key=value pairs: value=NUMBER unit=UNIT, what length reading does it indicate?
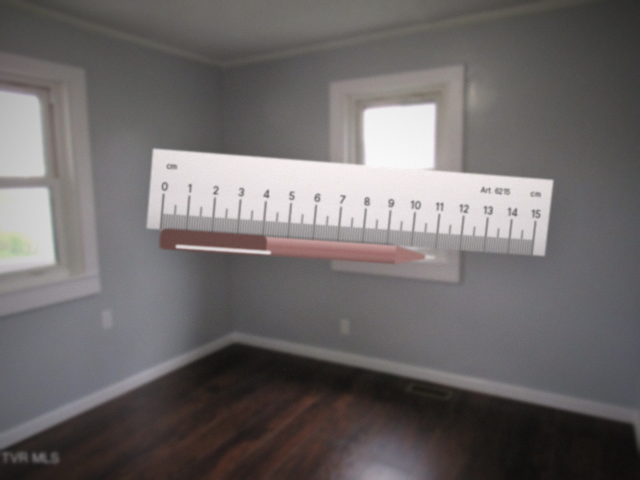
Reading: value=11 unit=cm
